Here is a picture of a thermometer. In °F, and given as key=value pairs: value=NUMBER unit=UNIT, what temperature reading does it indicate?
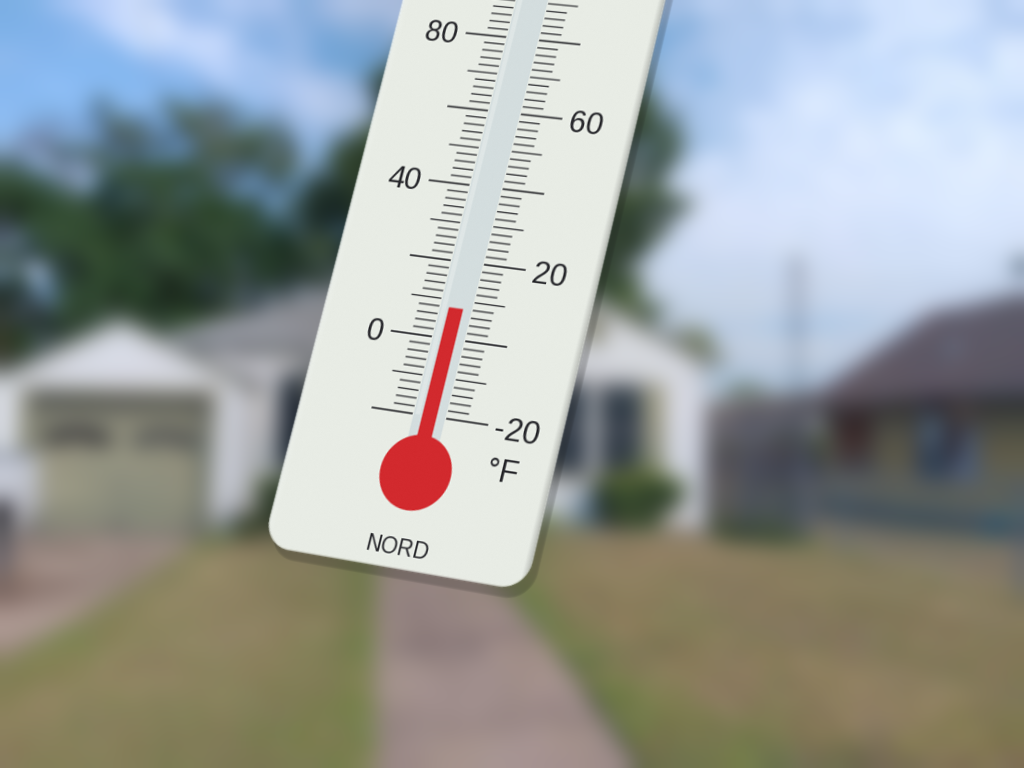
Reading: value=8 unit=°F
